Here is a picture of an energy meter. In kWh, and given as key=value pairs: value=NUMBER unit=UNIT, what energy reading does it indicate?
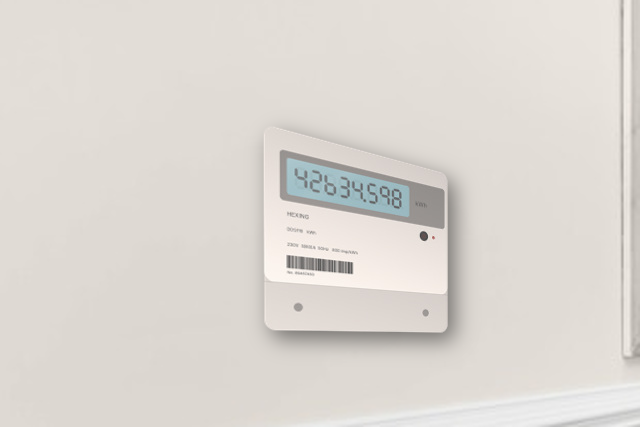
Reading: value=42634.598 unit=kWh
